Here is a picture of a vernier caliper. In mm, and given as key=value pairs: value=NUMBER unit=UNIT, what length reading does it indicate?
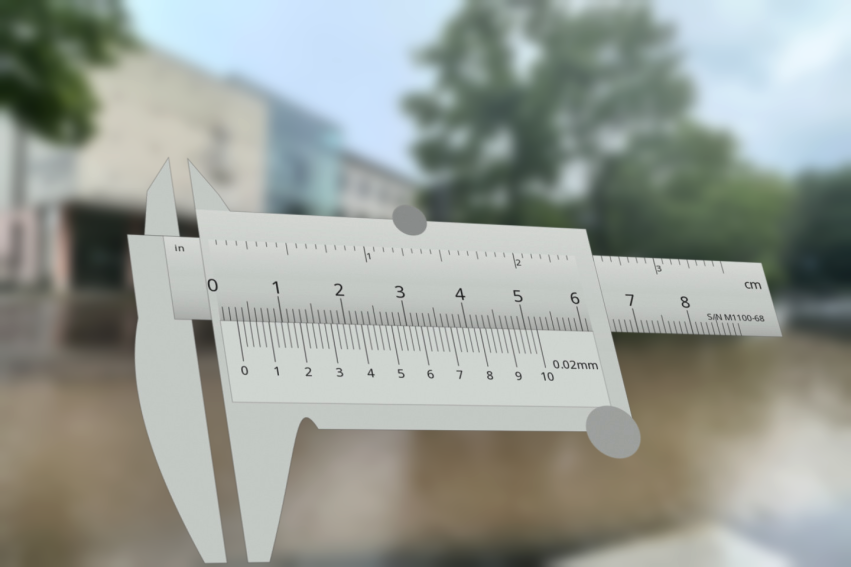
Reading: value=3.0 unit=mm
